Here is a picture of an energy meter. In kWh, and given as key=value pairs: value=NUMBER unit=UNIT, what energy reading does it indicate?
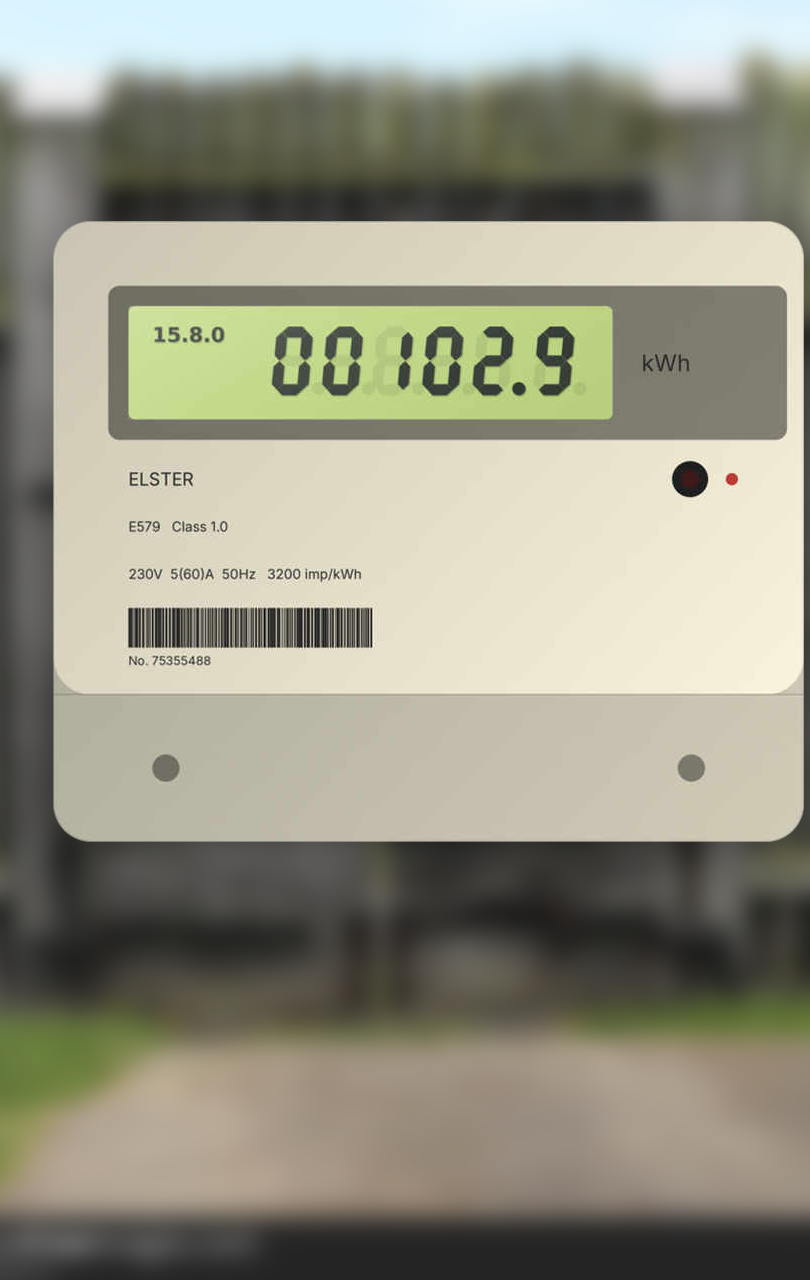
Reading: value=102.9 unit=kWh
